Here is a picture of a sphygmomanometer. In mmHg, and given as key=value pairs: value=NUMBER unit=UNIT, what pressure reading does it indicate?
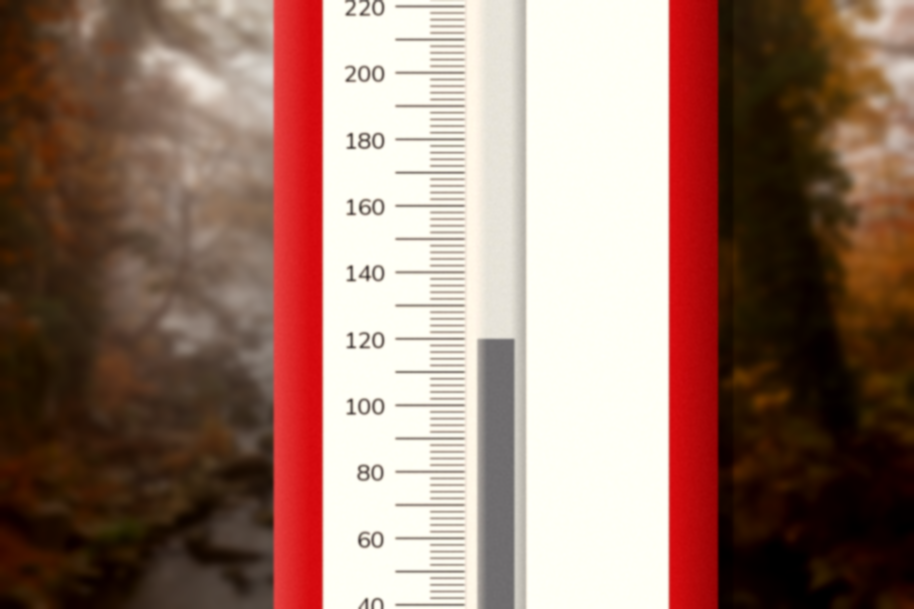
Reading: value=120 unit=mmHg
